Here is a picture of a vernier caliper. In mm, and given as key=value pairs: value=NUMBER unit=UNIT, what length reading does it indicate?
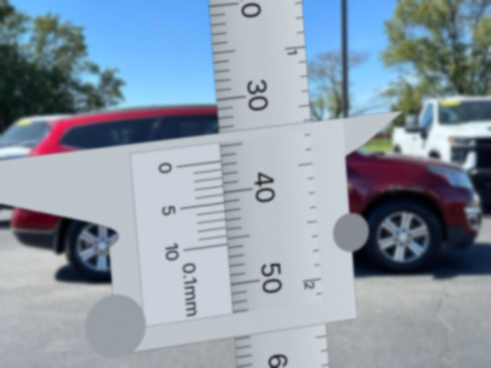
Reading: value=36.6 unit=mm
